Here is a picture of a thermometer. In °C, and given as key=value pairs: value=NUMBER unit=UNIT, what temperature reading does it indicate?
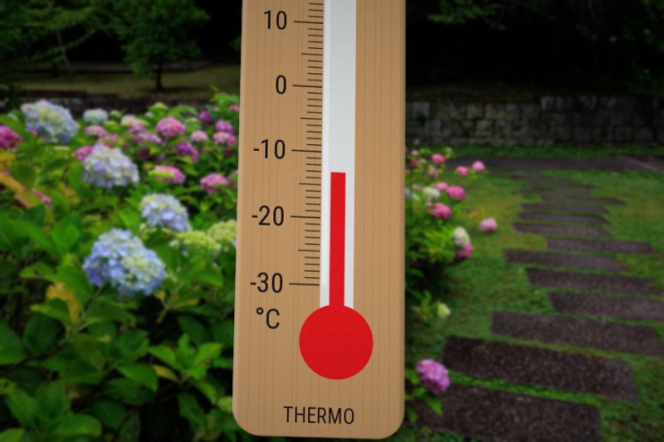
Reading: value=-13 unit=°C
